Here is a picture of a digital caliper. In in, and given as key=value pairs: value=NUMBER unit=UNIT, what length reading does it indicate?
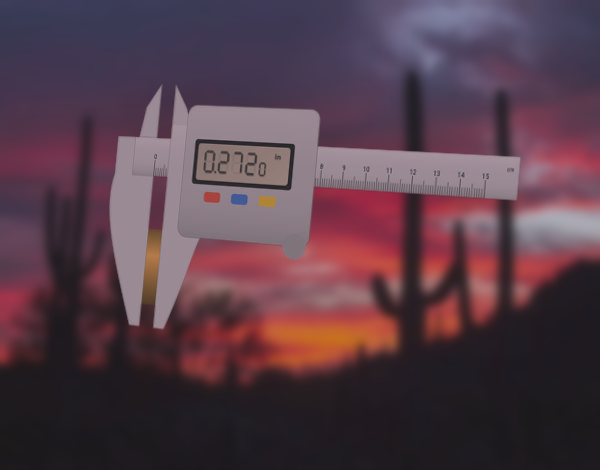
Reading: value=0.2720 unit=in
